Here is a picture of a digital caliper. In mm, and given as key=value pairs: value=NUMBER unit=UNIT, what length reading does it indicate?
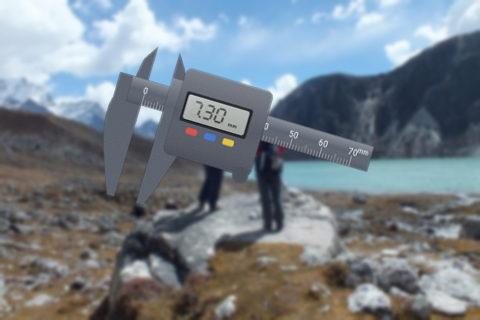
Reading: value=7.30 unit=mm
